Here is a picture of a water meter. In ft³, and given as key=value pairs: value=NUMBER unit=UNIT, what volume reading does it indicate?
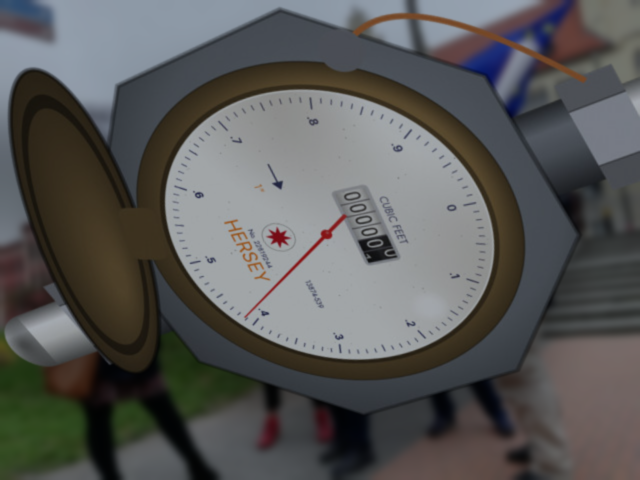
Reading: value=0.41 unit=ft³
